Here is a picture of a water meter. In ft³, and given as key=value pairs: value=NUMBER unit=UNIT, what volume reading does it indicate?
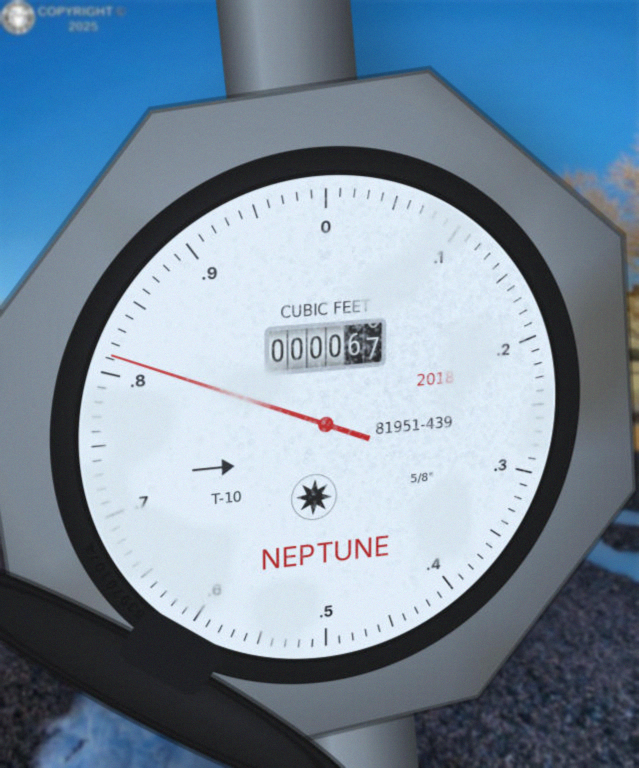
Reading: value=66.81 unit=ft³
